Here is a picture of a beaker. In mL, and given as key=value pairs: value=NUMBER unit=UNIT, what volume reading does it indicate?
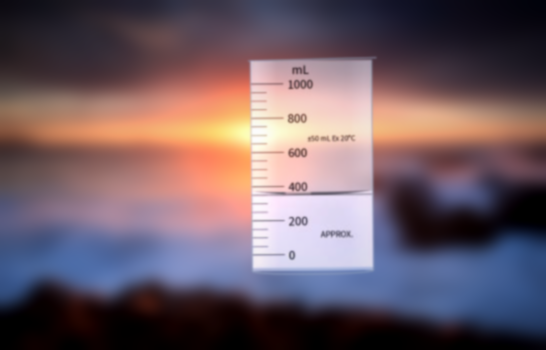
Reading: value=350 unit=mL
